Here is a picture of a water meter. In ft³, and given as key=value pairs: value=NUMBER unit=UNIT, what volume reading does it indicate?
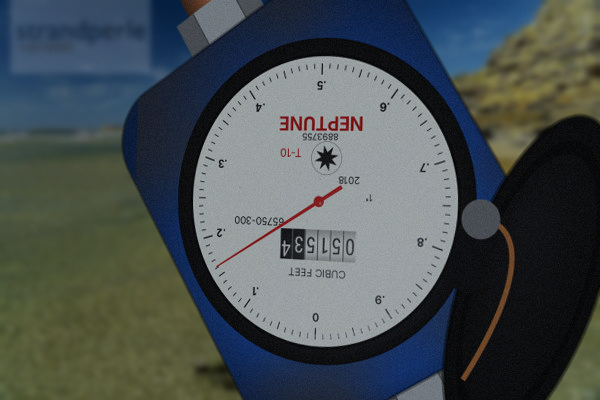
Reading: value=51534.16 unit=ft³
